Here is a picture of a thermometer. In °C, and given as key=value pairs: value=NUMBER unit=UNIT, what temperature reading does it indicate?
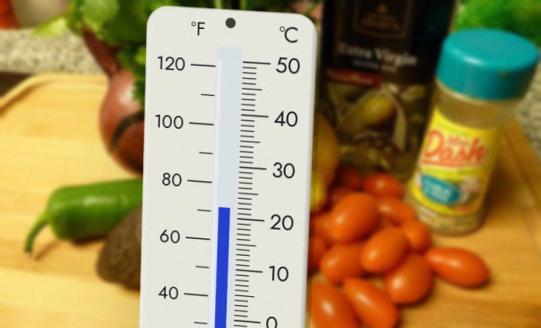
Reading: value=22 unit=°C
